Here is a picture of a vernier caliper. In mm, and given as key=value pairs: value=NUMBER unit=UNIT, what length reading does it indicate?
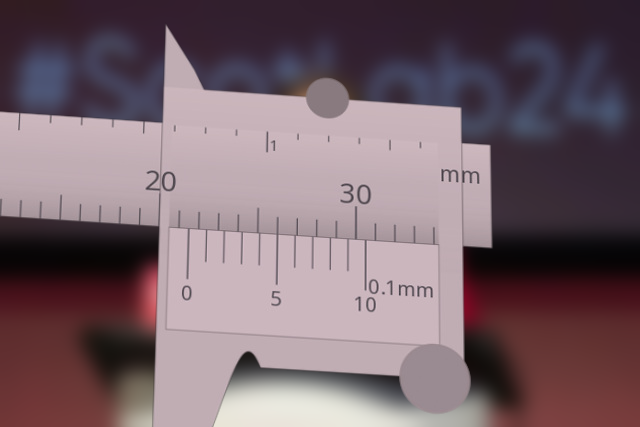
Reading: value=21.5 unit=mm
